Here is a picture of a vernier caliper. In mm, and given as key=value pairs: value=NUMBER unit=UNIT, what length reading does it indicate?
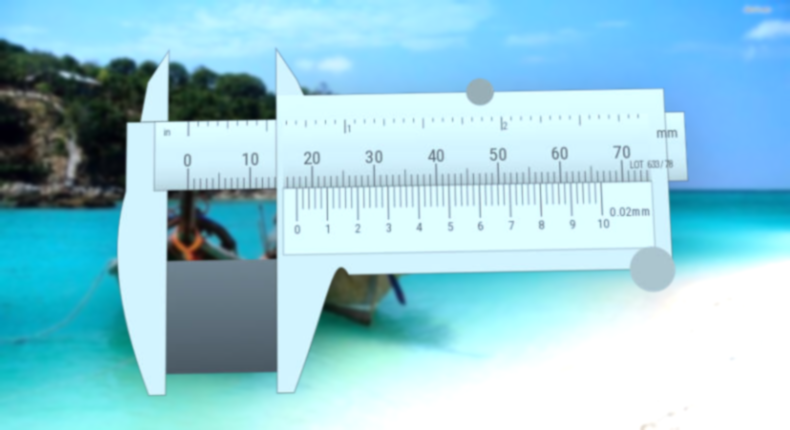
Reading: value=17.5 unit=mm
